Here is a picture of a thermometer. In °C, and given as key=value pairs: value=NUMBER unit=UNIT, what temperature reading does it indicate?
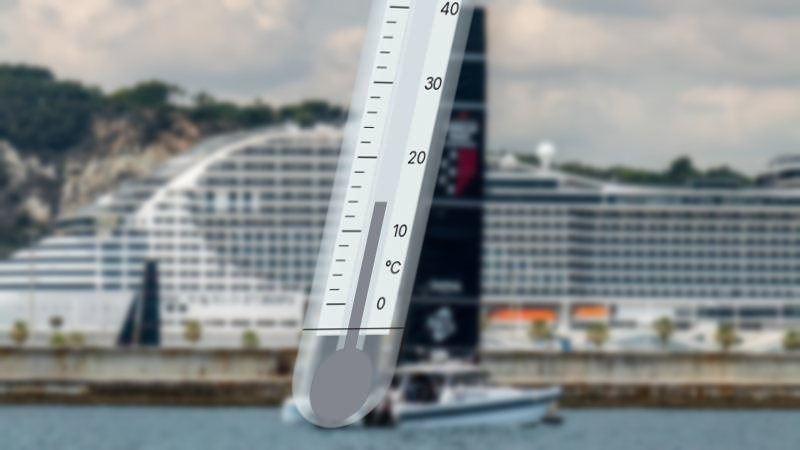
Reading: value=14 unit=°C
